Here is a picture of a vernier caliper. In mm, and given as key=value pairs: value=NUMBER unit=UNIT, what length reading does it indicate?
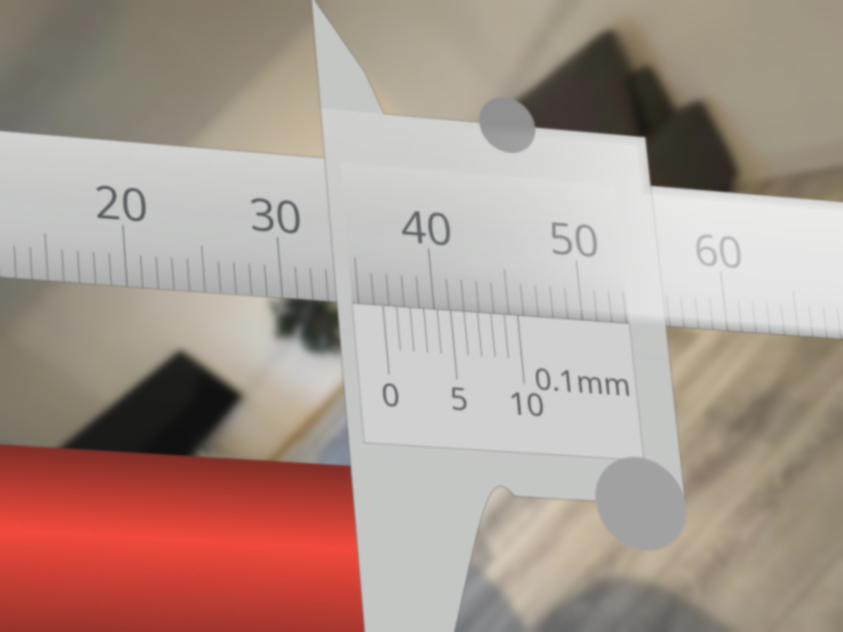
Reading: value=36.6 unit=mm
